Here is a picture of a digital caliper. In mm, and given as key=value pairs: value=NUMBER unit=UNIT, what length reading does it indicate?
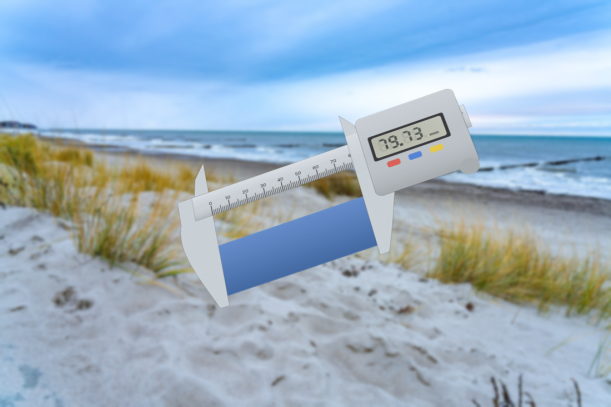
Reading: value=79.73 unit=mm
